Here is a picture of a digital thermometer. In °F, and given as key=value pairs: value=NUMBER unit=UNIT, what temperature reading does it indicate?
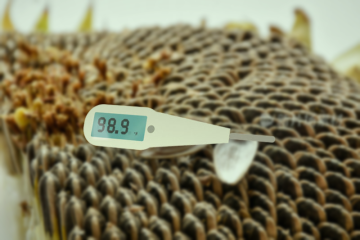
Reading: value=98.9 unit=°F
